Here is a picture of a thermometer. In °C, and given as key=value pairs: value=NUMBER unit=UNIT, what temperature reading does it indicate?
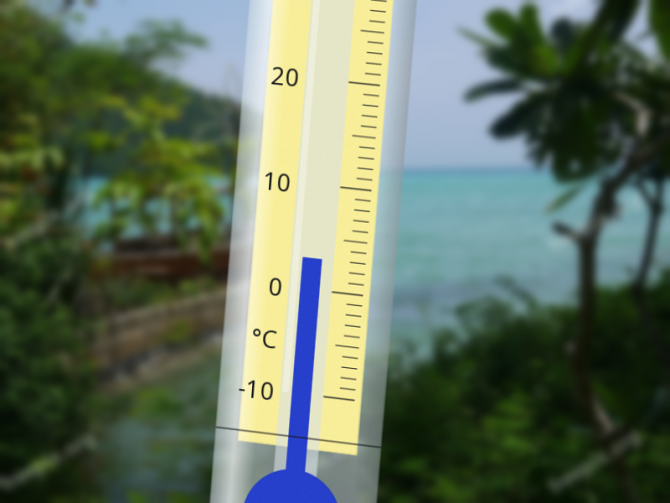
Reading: value=3 unit=°C
